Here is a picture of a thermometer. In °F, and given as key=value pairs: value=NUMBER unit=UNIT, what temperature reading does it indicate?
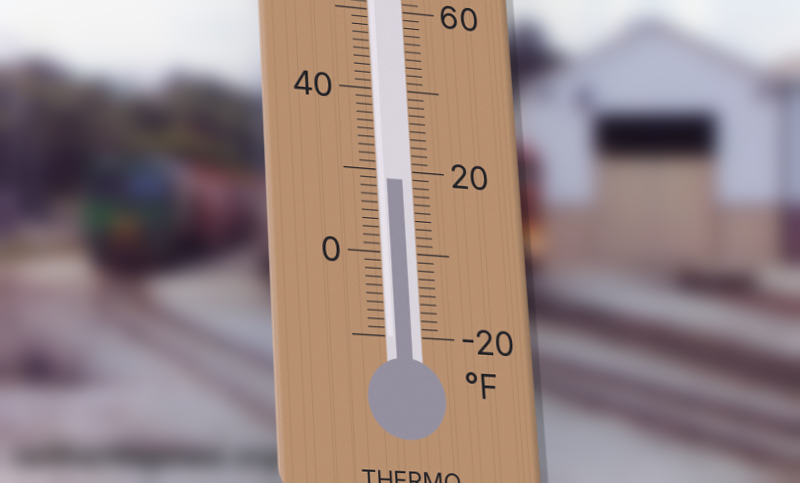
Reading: value=18 unit=°F
